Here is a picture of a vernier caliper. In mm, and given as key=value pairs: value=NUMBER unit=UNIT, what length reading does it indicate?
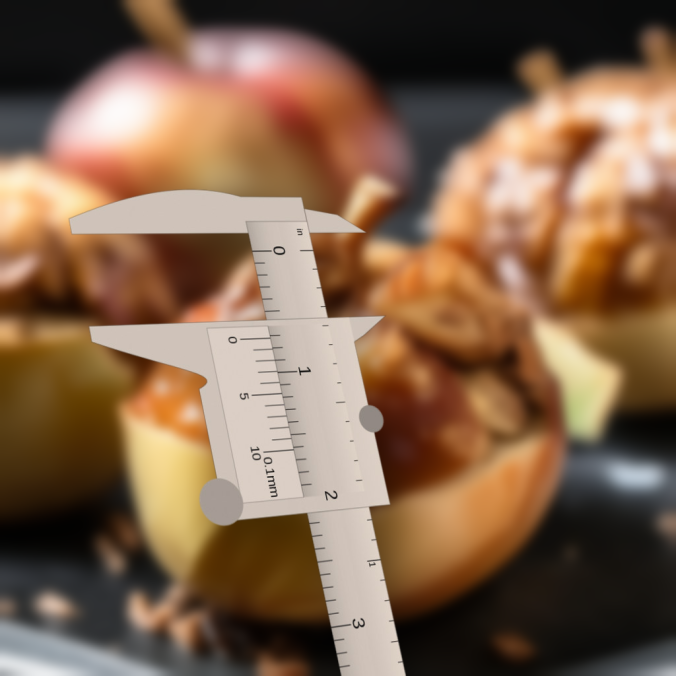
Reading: value=7.2 unit=mm
